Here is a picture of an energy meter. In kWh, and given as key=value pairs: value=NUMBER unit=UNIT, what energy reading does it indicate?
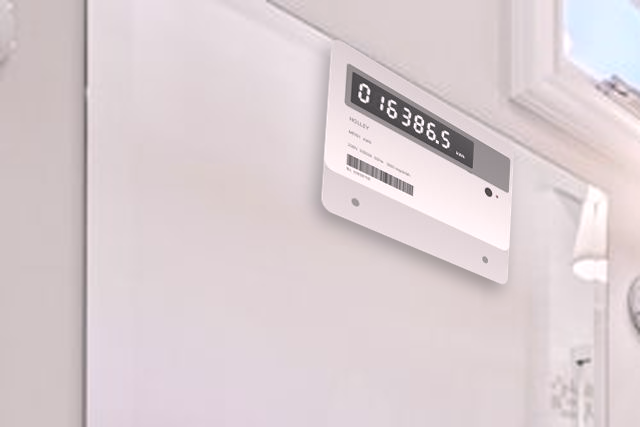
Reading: value=16386.5 unit=kWh
